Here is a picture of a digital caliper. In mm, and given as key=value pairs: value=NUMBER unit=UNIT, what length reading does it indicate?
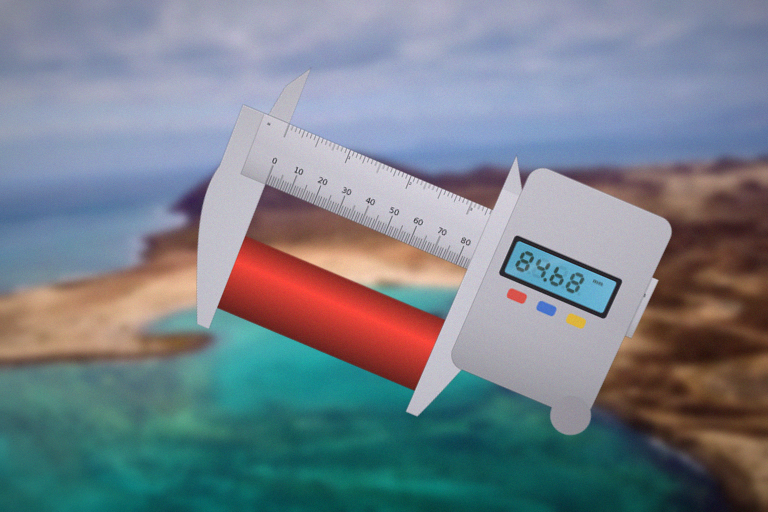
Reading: value=84.68 unit=mm
